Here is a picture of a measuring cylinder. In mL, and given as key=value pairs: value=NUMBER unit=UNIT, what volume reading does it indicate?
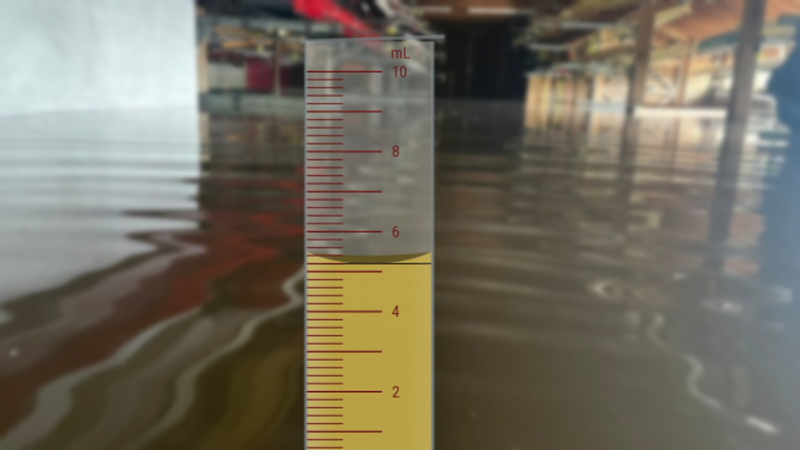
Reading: value=5.2 unit=mL
